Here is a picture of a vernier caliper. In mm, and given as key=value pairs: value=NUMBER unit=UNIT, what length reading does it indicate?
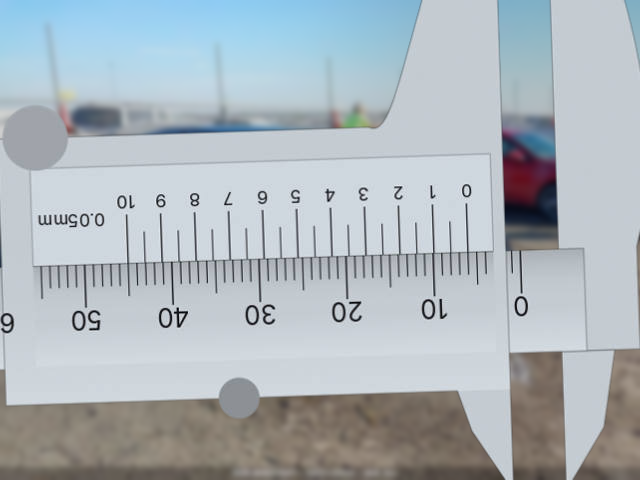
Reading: value=6.0 unit=mm
